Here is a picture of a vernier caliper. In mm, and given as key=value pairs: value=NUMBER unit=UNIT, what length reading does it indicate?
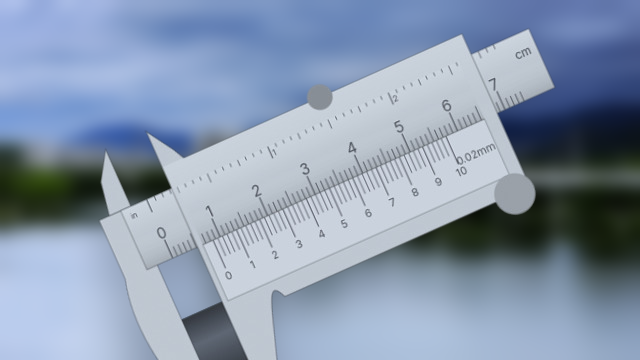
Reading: value=8.5 unit=mm
